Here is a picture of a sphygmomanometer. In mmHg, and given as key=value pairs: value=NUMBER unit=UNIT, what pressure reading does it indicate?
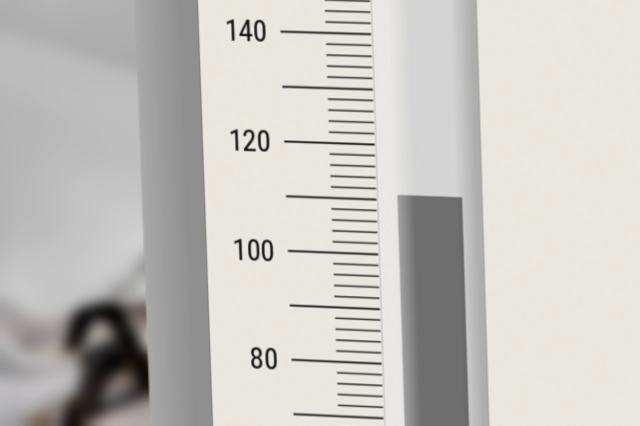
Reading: value=111 unit=mmHg
